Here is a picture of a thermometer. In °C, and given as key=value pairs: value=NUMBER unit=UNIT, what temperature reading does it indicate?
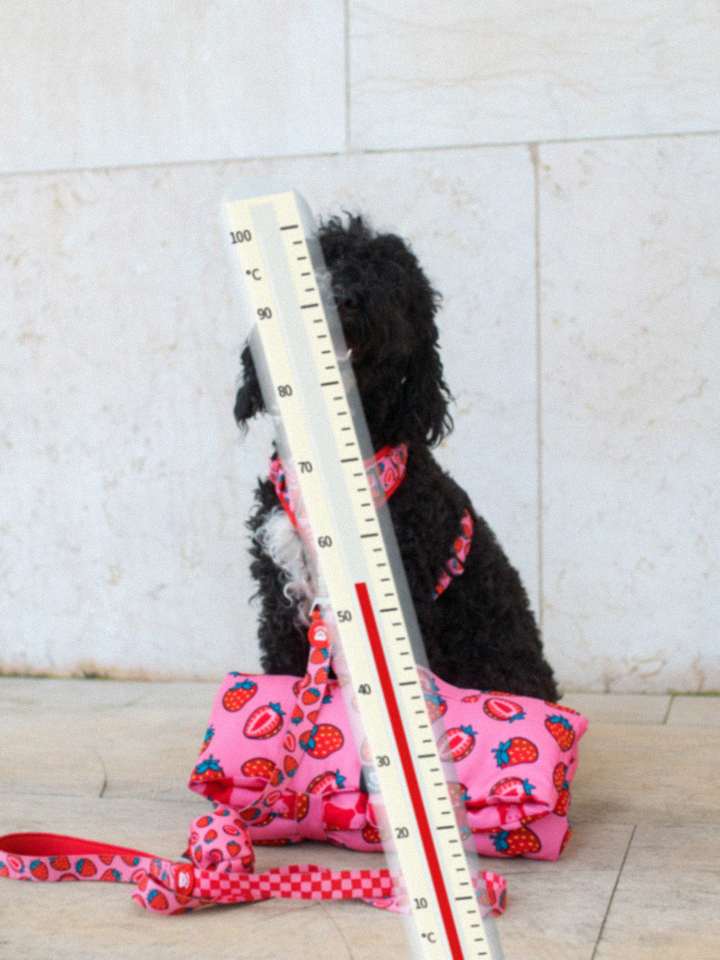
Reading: value=54 unit=°C
